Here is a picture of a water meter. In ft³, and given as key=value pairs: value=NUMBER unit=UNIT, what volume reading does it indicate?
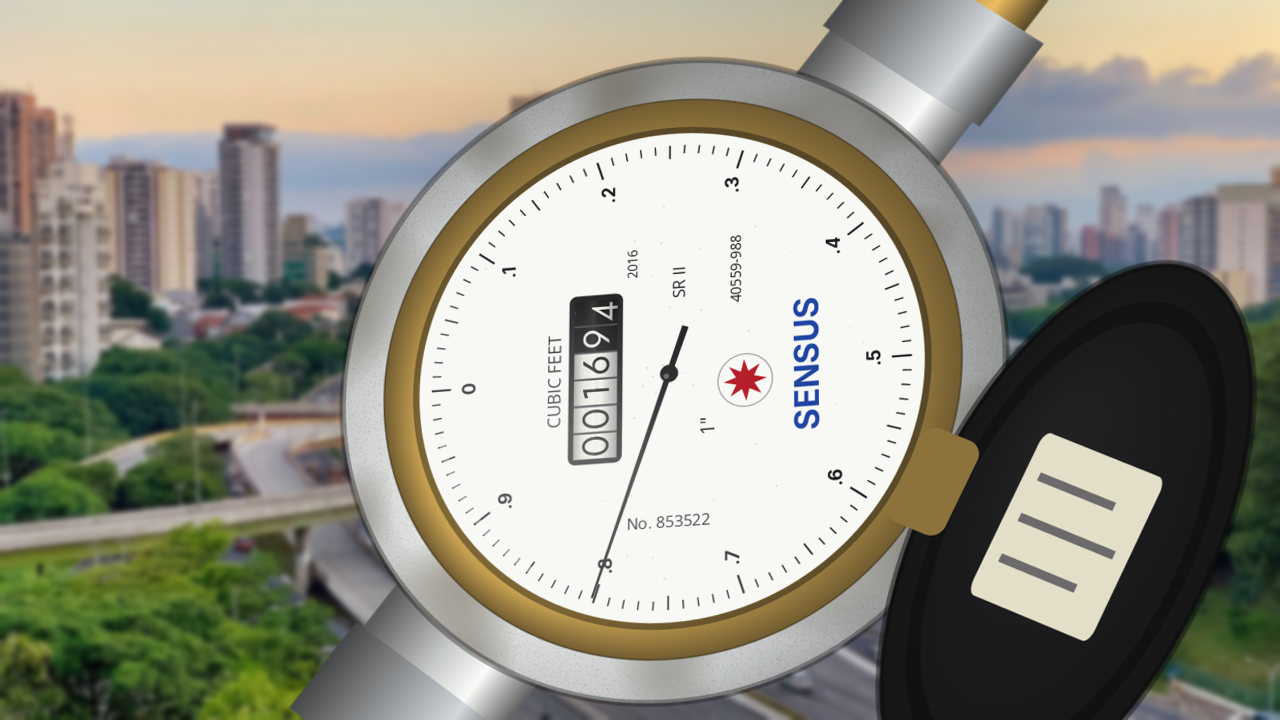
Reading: value=1693.80 unit=ft³
